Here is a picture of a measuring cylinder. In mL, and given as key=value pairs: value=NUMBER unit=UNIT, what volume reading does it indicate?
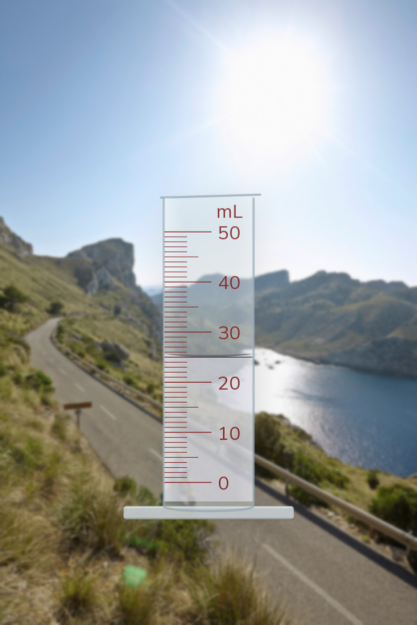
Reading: value=25 unit=mL
